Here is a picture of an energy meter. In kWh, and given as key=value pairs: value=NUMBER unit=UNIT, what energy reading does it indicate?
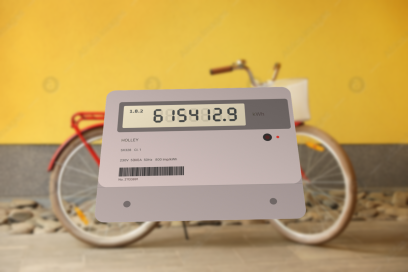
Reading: value=615412.9 unit=kWh
